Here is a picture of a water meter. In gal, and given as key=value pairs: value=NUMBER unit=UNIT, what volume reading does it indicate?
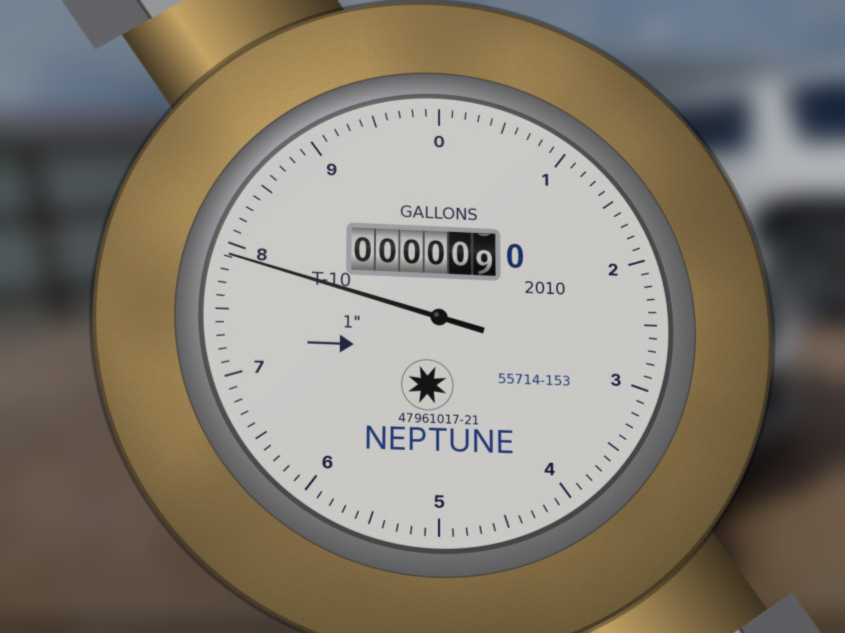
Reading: value=87.9 unit=gal
